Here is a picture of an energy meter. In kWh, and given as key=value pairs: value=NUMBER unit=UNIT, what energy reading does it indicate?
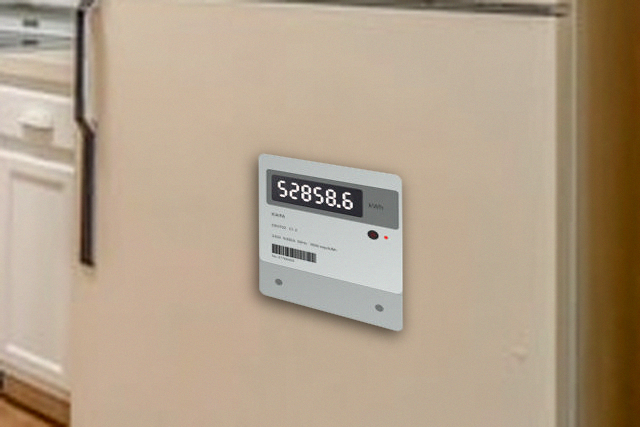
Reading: value=52858.6 unit=kWh
